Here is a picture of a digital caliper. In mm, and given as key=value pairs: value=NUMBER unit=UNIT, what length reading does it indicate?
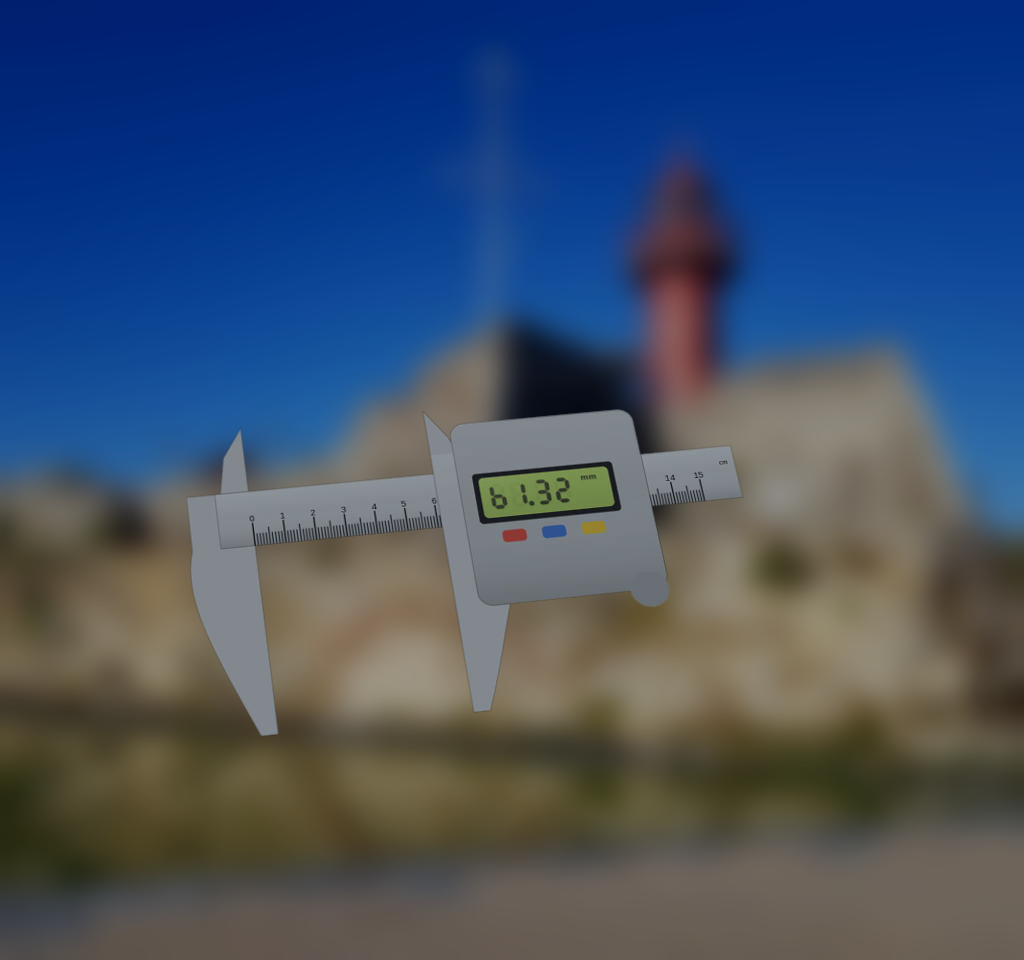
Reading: value=61.32 unit=mm
